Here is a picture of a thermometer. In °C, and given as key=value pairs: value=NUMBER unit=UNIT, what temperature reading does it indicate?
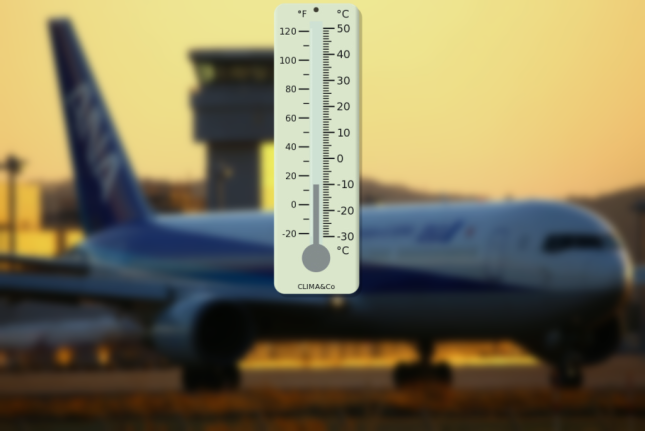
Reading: value=-10 unit=°C
